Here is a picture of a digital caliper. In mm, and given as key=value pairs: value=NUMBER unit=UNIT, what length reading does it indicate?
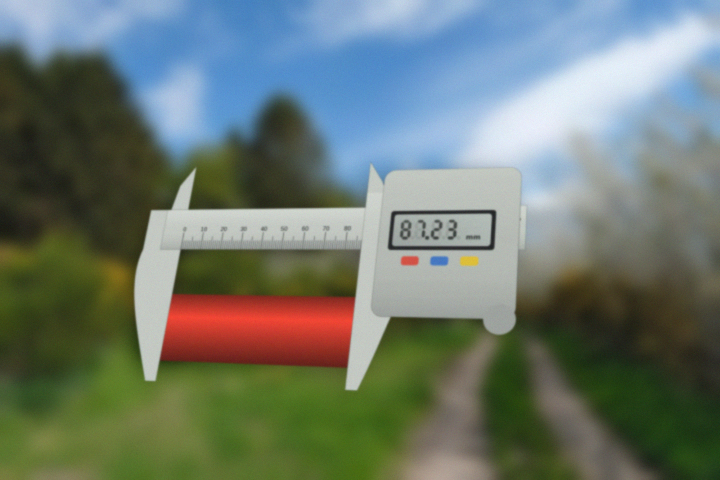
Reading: value=87.23 unit=mm
